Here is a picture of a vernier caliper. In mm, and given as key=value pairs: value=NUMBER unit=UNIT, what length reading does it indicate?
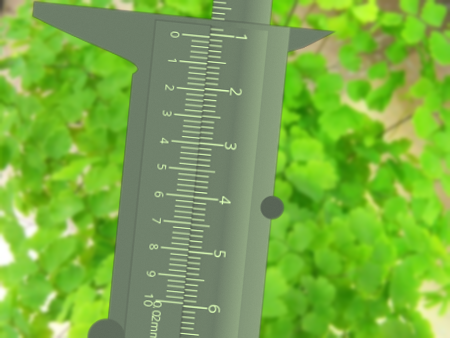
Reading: value=10.5 unit=mm
